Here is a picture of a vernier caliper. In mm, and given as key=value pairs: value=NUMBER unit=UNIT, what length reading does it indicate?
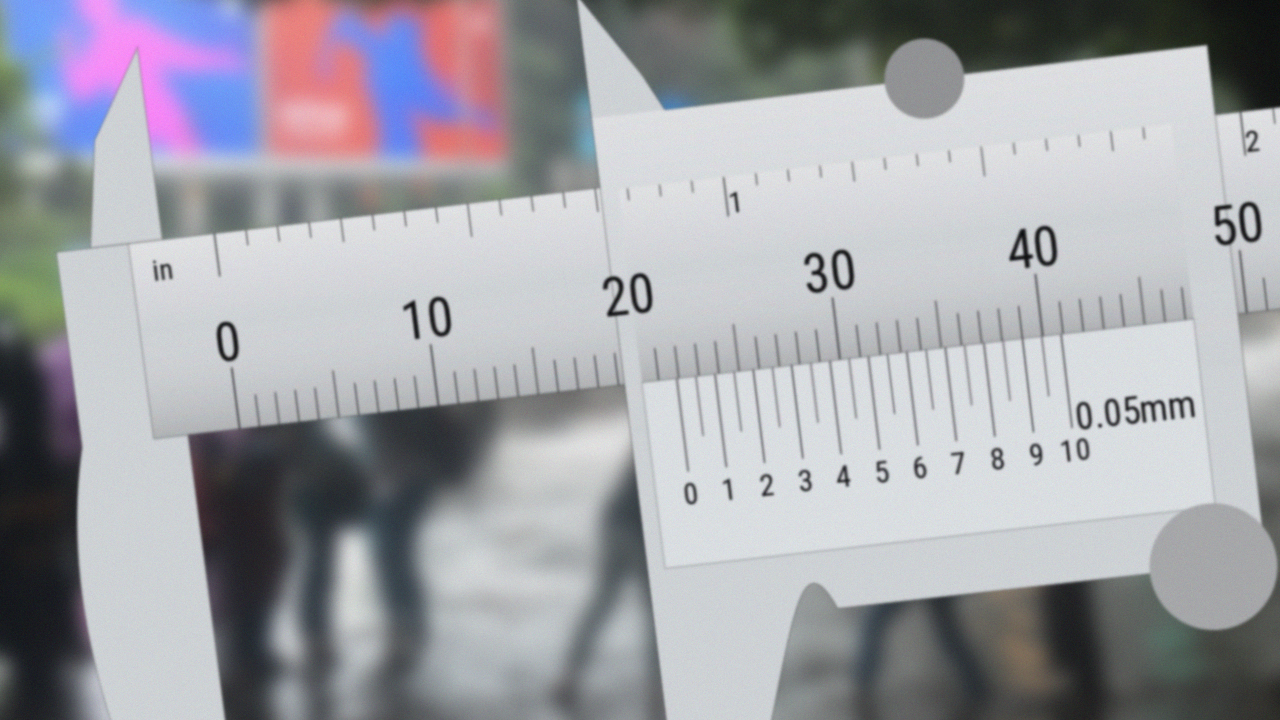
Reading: value=21.9 unit=mm
